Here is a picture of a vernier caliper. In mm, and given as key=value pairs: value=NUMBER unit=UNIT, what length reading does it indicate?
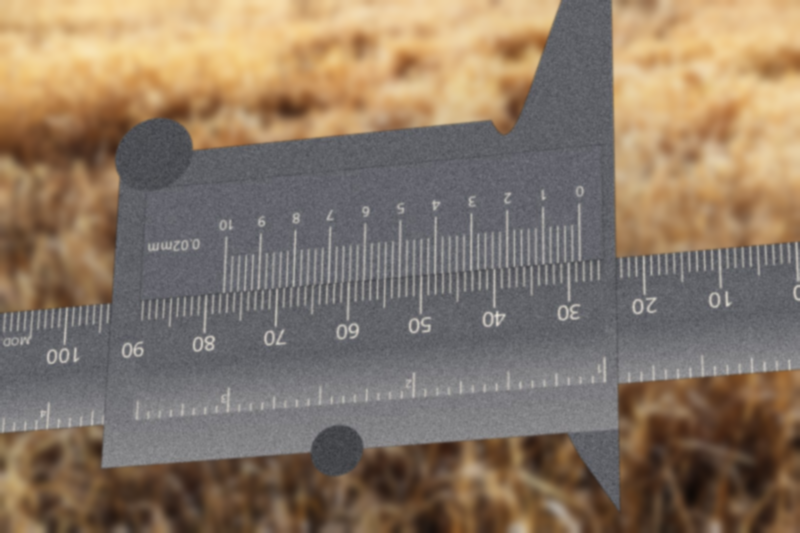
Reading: value=28.5 unit=mm
